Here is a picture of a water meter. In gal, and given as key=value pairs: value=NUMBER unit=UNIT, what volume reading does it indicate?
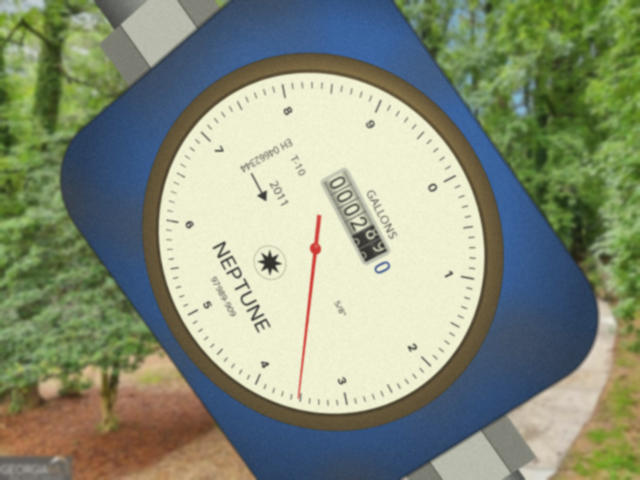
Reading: value=2893.5 unit=gal
